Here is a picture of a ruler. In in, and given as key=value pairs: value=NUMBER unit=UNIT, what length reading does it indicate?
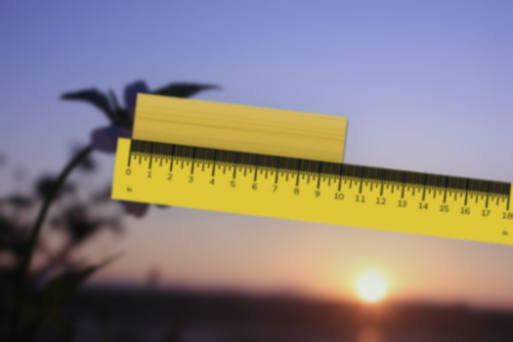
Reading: value=10 unit=in
